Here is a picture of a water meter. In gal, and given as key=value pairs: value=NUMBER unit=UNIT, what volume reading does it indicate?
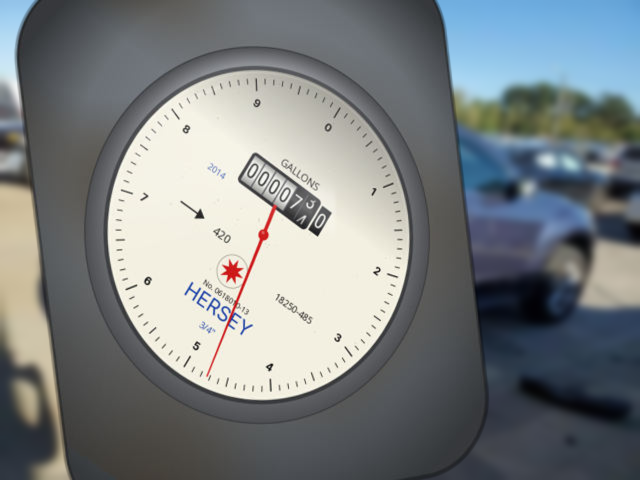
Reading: value=734.7 unit=gal
